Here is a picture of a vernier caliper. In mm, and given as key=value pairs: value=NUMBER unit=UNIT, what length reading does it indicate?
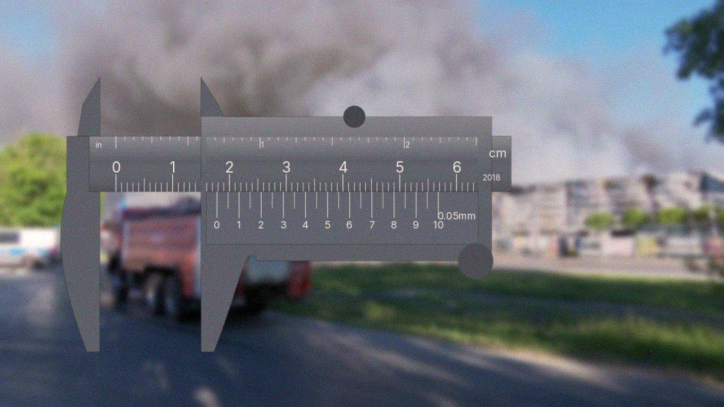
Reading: value=17.8 unit=mm
